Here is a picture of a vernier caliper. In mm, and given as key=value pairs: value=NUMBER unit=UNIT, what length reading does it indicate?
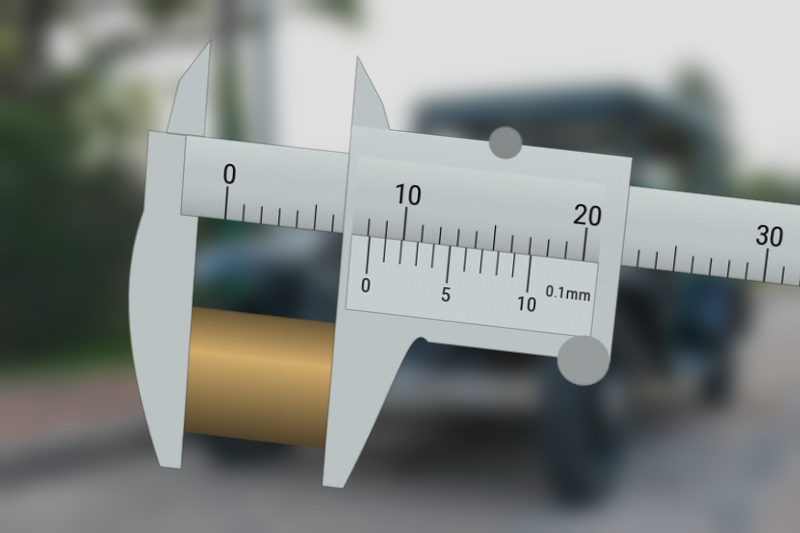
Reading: value=8.1 unit=mm
